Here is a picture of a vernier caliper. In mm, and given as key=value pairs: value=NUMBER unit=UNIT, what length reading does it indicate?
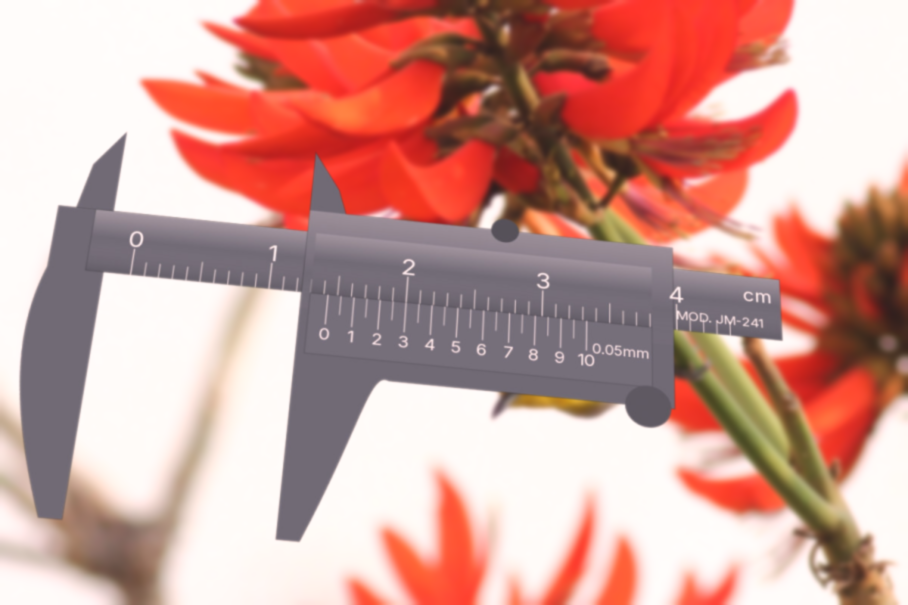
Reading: value=14.3 unit=mm
